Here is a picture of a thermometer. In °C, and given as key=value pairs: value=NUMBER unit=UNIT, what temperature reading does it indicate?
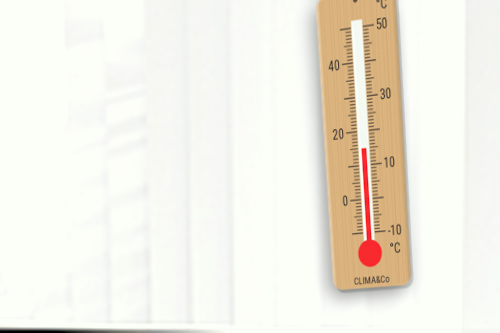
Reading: value=15 unit=°C
